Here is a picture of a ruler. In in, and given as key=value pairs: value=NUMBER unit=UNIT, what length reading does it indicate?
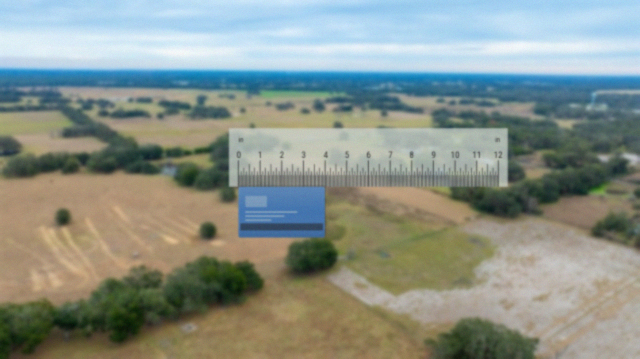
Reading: value=4 unit=in
